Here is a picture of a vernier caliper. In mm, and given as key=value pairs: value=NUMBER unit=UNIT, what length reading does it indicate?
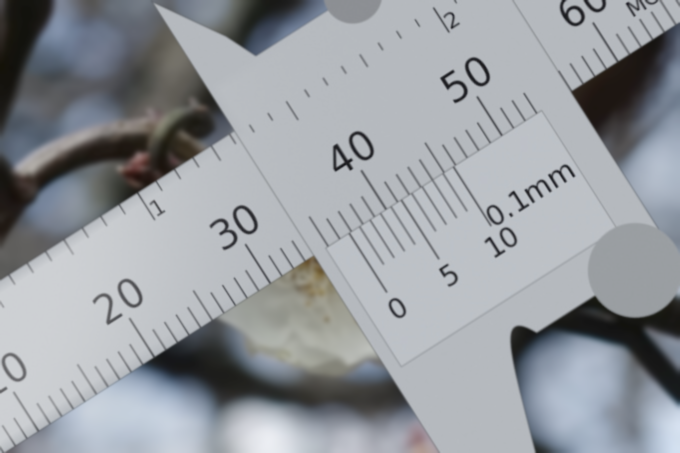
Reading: value=36.8 unit=mm
